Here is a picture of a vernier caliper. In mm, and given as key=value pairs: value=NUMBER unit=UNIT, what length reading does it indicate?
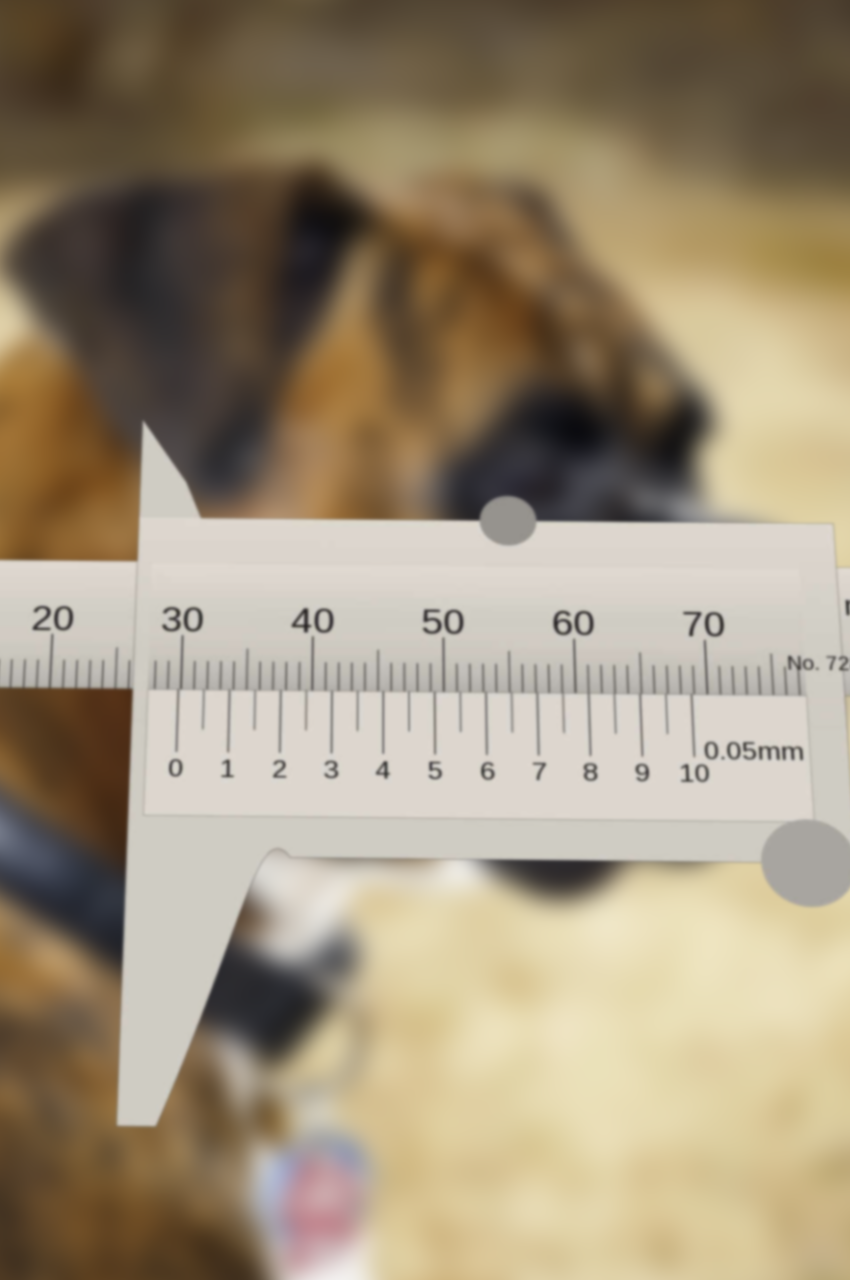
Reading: value=29.8 unit=mm
